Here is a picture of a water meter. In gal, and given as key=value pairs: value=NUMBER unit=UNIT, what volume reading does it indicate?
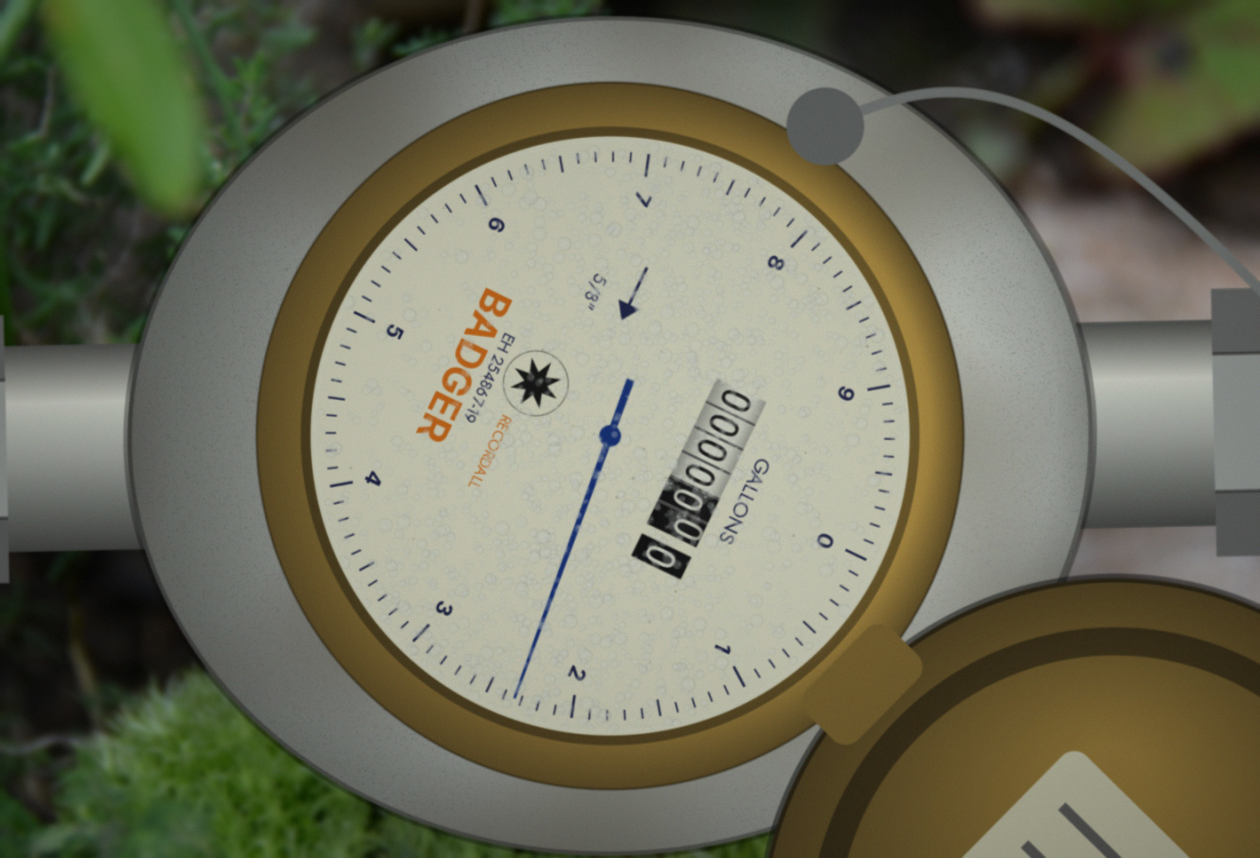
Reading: value=2.3 unit=gal
